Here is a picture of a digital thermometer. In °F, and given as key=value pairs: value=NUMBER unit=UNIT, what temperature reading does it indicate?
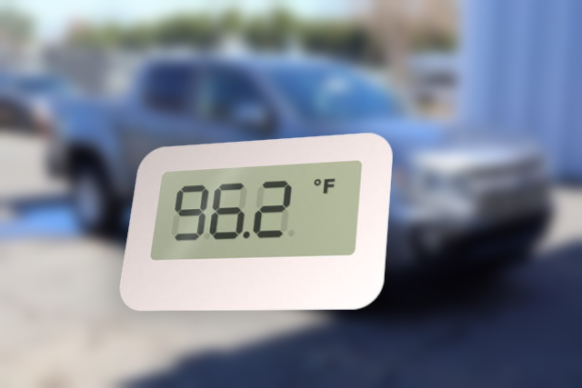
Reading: value=96.2 unit=°F
